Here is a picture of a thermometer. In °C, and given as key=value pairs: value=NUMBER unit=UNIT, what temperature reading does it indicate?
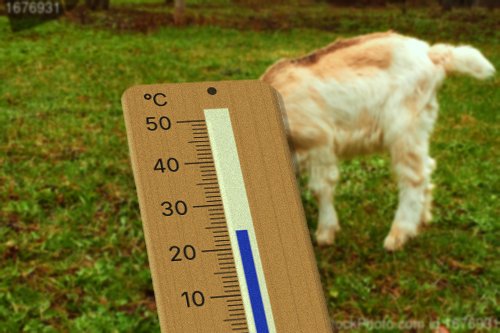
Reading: value=24 unit=°C
